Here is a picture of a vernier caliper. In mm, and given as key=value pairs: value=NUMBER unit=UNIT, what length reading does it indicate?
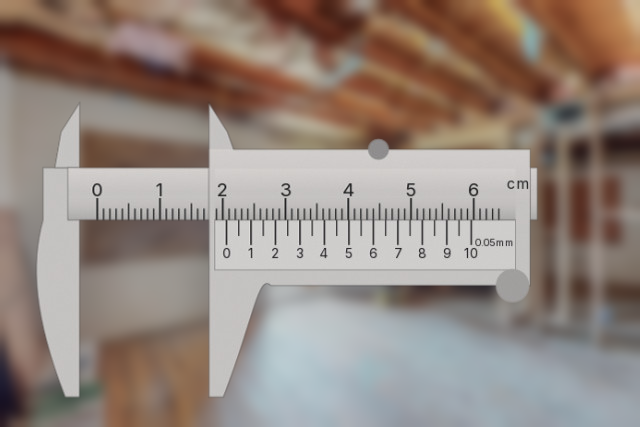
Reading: value=20.6 unit=mm
